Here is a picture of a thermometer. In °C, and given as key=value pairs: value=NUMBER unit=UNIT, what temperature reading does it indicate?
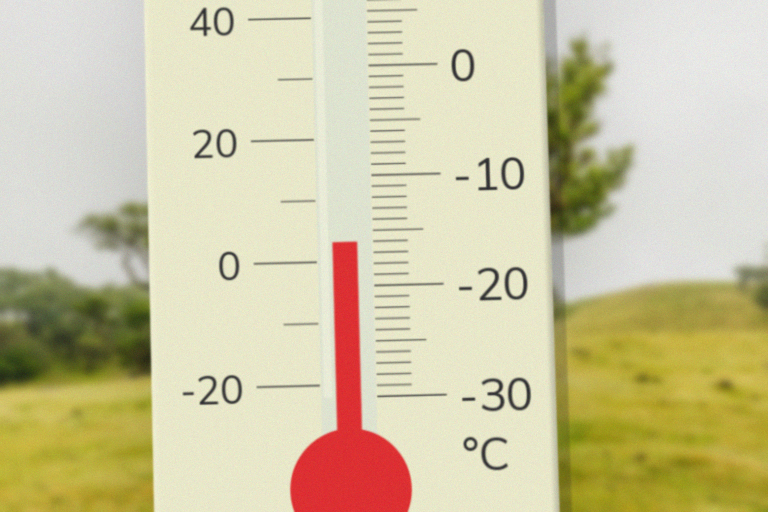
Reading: value=-16 unit=°C
